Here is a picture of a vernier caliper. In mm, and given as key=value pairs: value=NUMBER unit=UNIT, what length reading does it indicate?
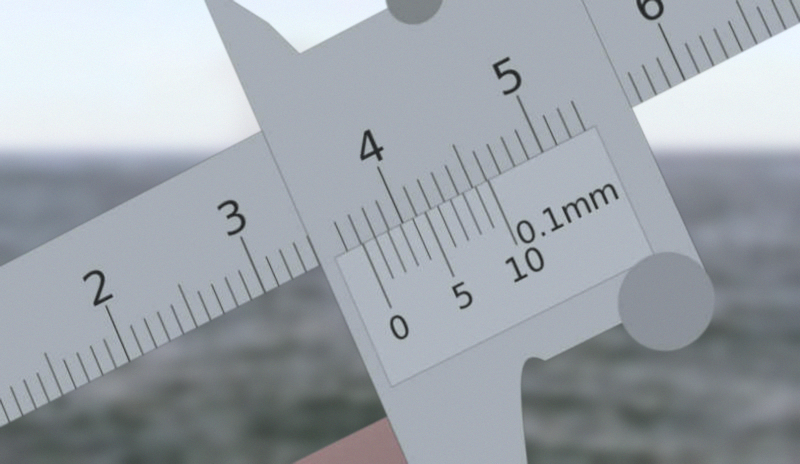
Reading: value=37.1 unit=mm
